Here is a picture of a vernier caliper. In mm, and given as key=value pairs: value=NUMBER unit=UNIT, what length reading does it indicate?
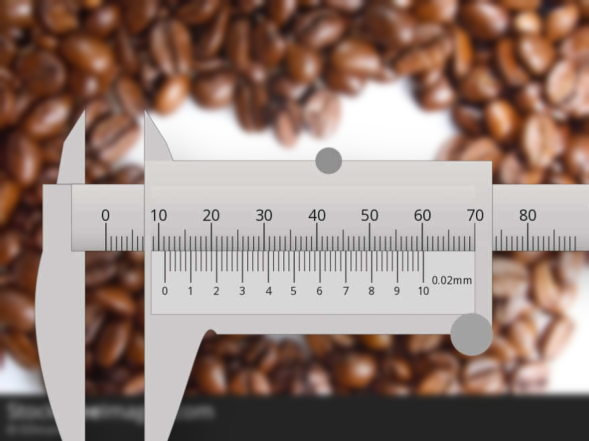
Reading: value=11.2 unit=mm
